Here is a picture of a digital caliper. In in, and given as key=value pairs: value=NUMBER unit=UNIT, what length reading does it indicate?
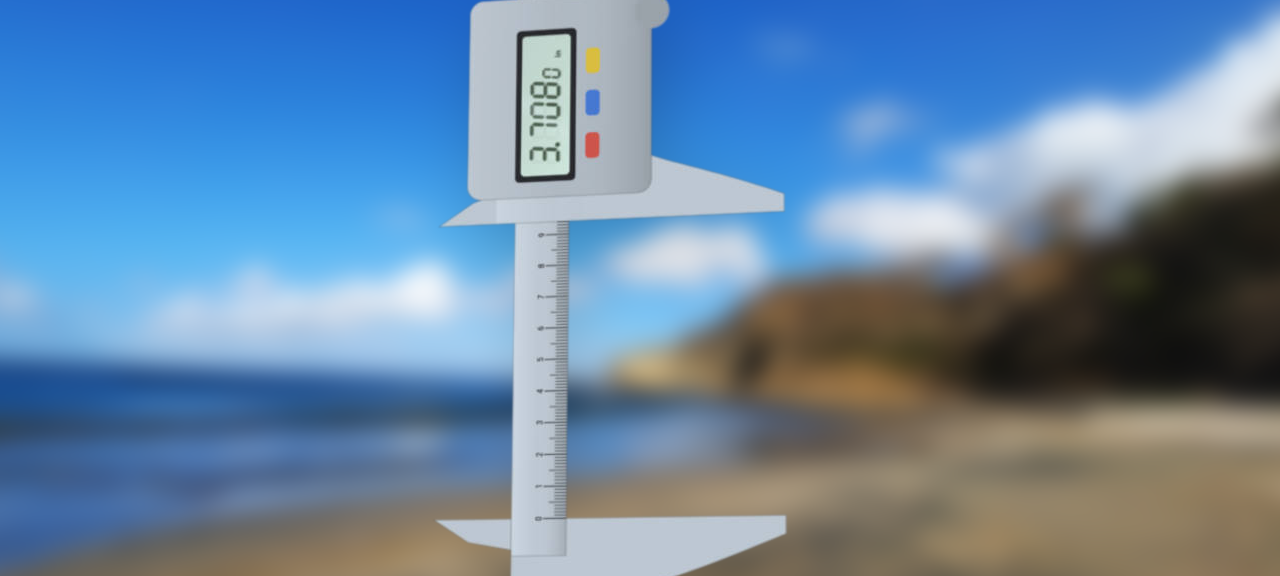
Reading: value=3.7080 unit=in
